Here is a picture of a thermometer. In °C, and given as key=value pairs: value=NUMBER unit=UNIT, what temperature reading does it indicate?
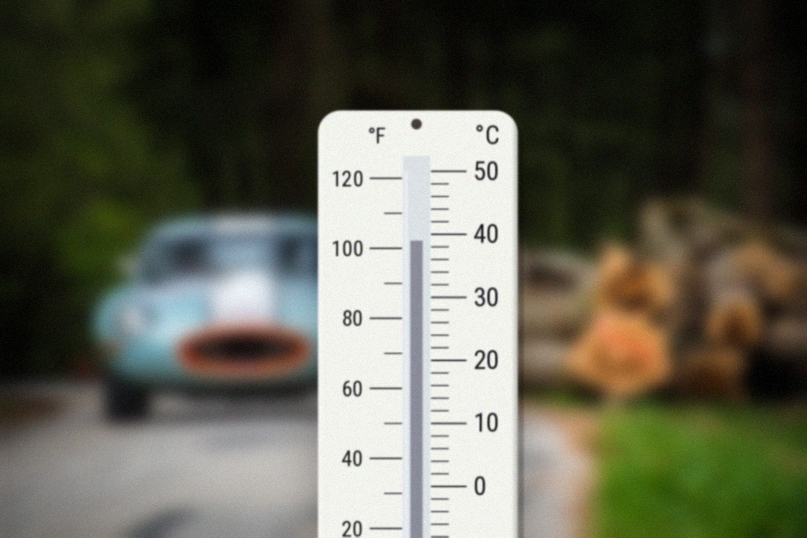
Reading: value=39 unit=°C
